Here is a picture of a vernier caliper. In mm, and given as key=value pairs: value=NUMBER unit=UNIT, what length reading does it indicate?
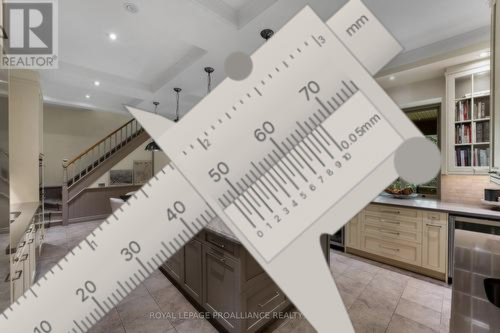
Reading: value=48.5 unit=mm
